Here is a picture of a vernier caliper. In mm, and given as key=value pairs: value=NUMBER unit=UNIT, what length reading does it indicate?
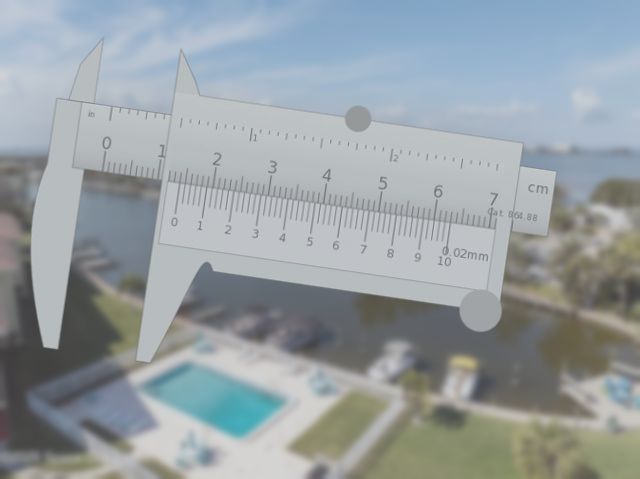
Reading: value=14.0 unit=mm
